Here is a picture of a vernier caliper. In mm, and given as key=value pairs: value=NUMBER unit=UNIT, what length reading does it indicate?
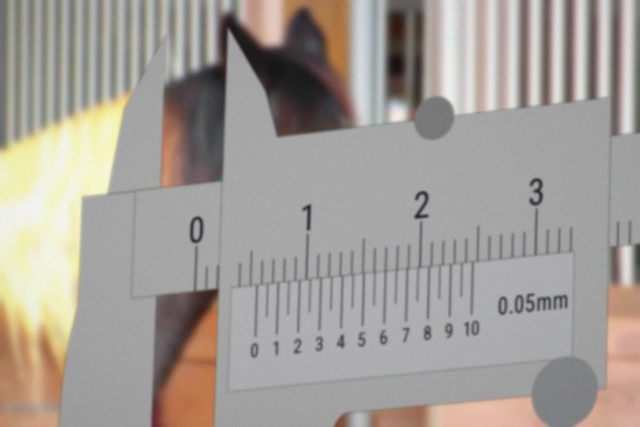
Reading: value=5.6 unit=mm
